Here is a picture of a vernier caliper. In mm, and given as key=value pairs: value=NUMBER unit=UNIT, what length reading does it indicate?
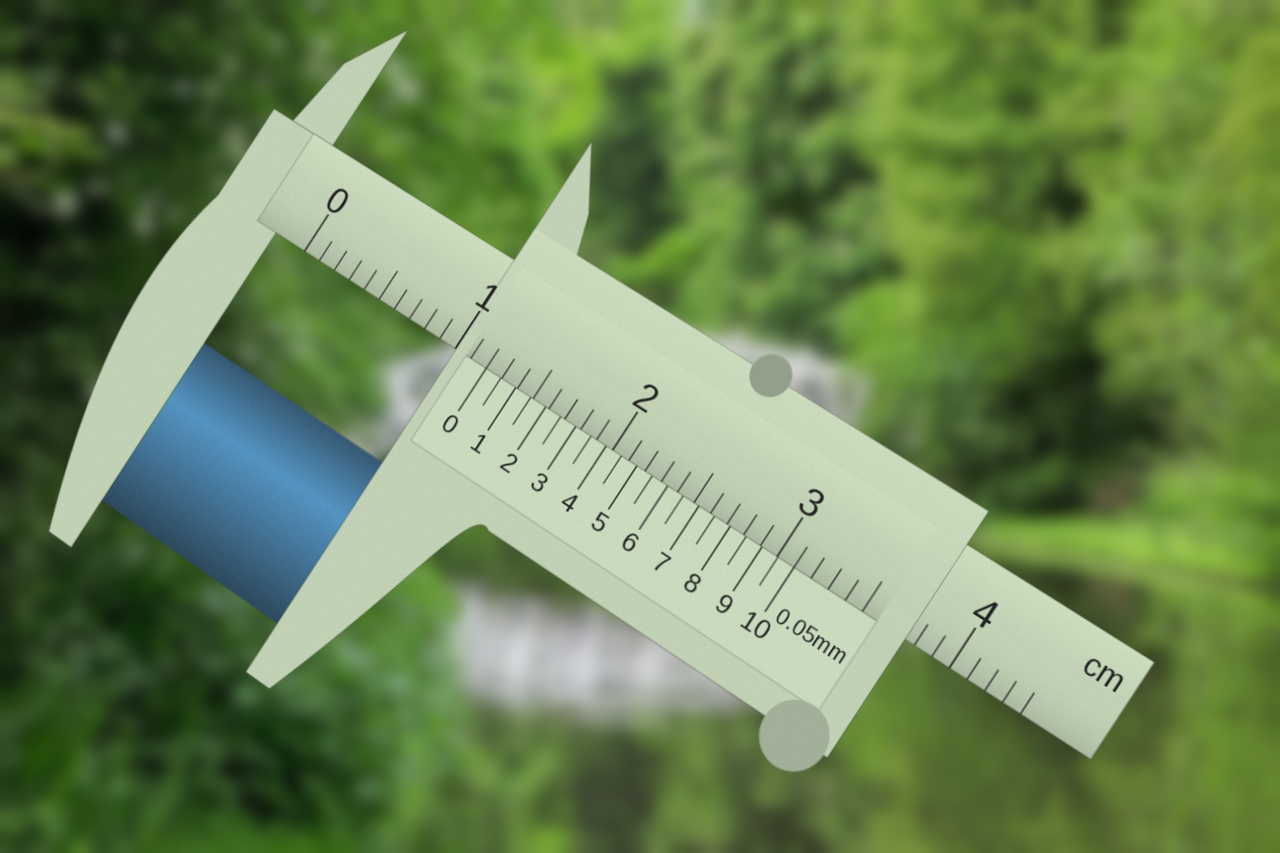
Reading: value=12.0 unit=mm
